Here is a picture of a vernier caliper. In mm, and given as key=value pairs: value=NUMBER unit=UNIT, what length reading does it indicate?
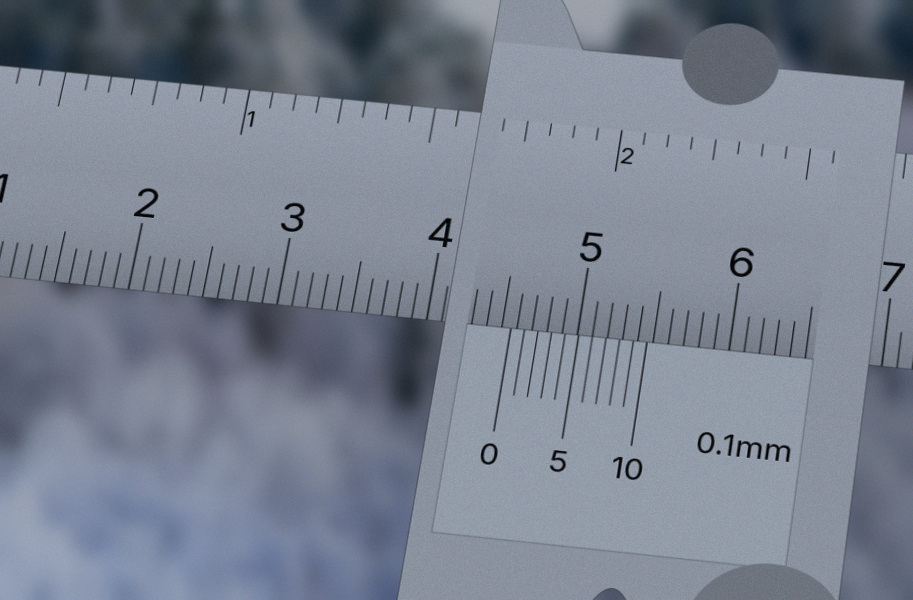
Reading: value=45.6 unit=mm
